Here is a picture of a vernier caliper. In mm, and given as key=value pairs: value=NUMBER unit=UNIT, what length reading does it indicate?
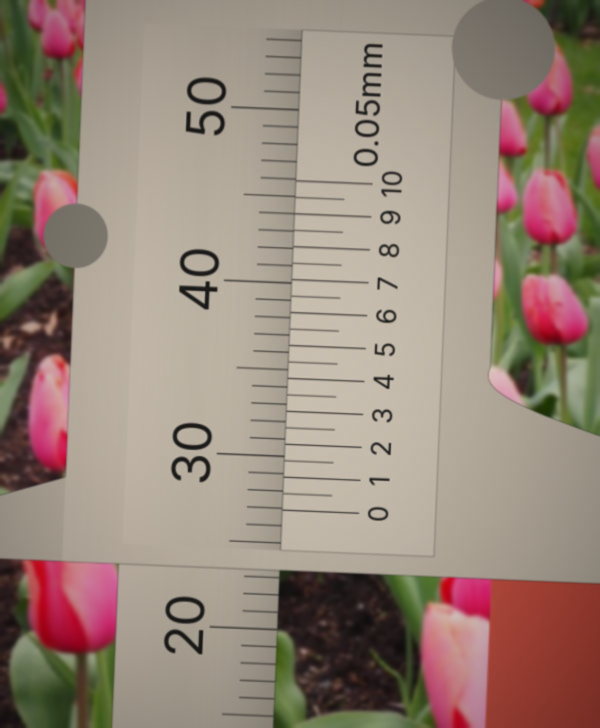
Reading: value=26.9 unit=mm
